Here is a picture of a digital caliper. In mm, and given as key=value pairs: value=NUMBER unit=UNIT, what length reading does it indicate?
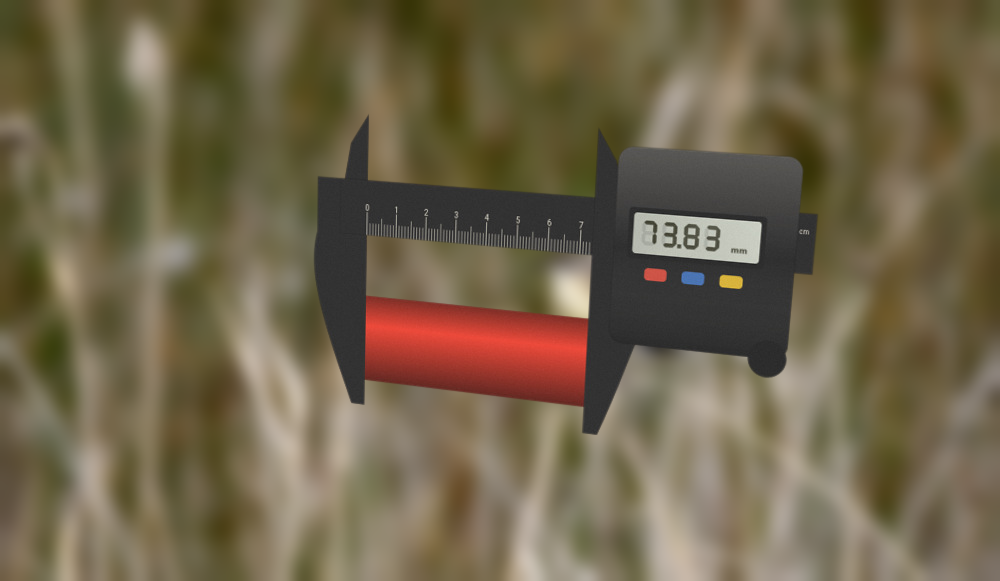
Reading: value=73.83 unit=mm
